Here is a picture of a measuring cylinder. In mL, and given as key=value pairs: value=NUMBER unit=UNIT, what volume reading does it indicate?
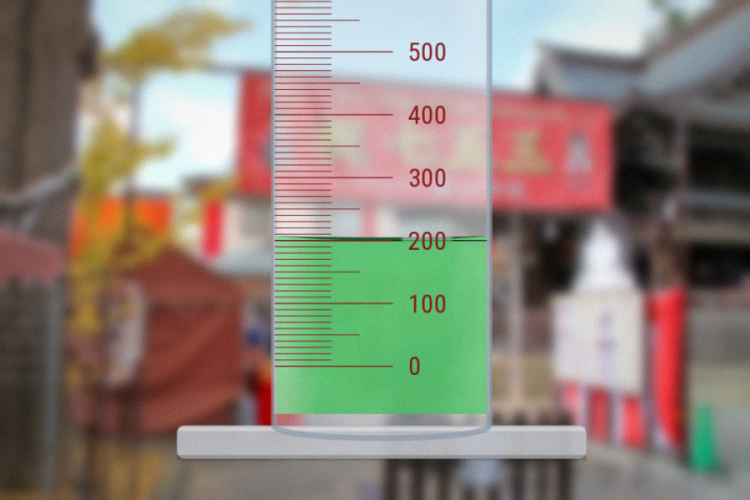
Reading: value=200 unit=mL
